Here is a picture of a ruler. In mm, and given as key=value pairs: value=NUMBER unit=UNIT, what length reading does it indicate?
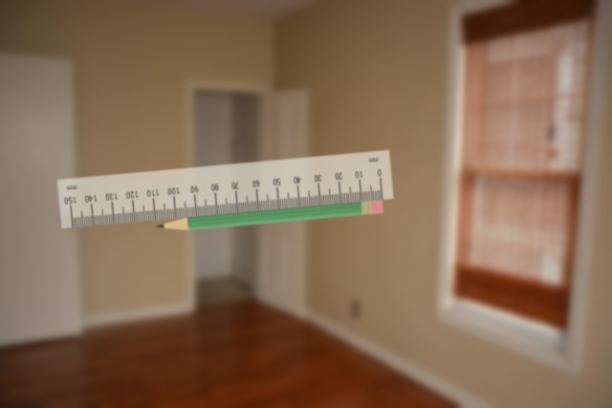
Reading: value=110 unit=mm
